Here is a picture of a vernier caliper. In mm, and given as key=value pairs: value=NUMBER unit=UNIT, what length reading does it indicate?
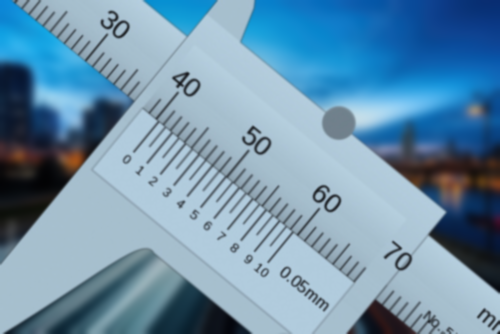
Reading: value=40.4 unit=mm
